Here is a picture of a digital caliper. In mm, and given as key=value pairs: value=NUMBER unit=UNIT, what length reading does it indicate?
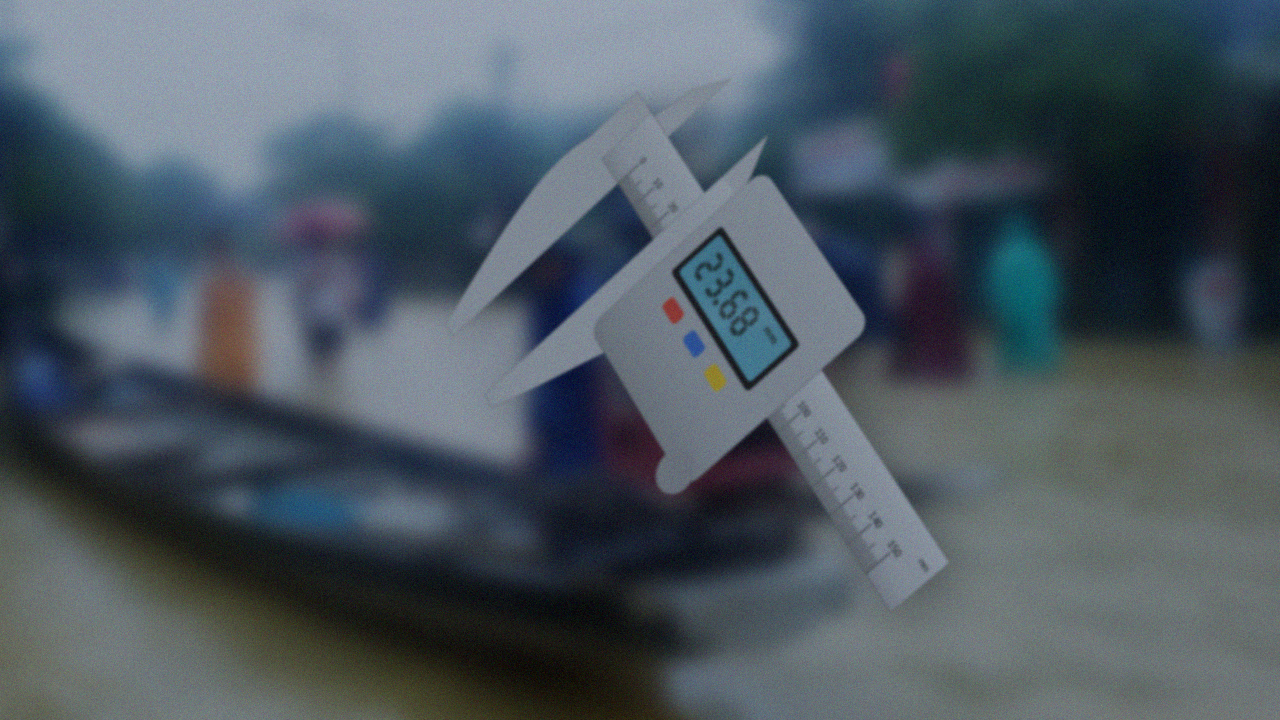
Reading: value=23.68 unit=mm
